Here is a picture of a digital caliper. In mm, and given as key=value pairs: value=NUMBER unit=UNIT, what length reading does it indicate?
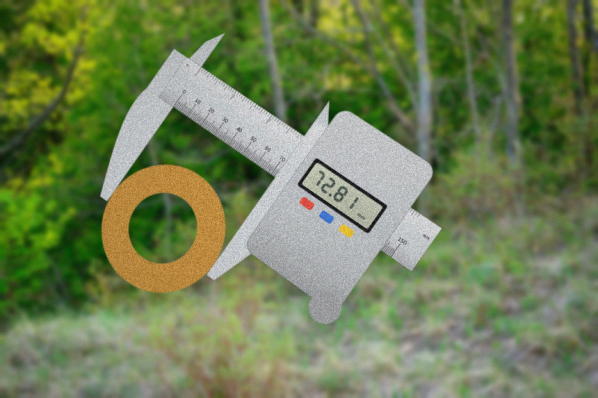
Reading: value=72.81 unit=mm
